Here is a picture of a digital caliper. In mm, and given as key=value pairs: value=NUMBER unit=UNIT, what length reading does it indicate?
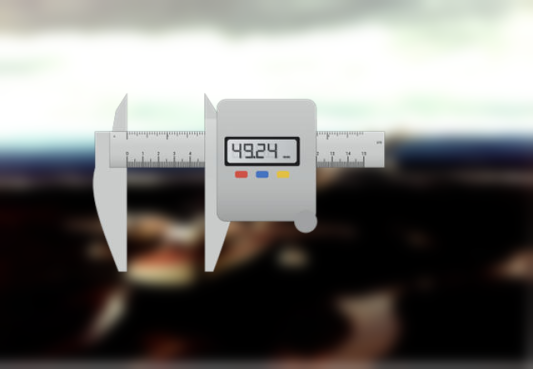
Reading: value=49.24 unit=mm
